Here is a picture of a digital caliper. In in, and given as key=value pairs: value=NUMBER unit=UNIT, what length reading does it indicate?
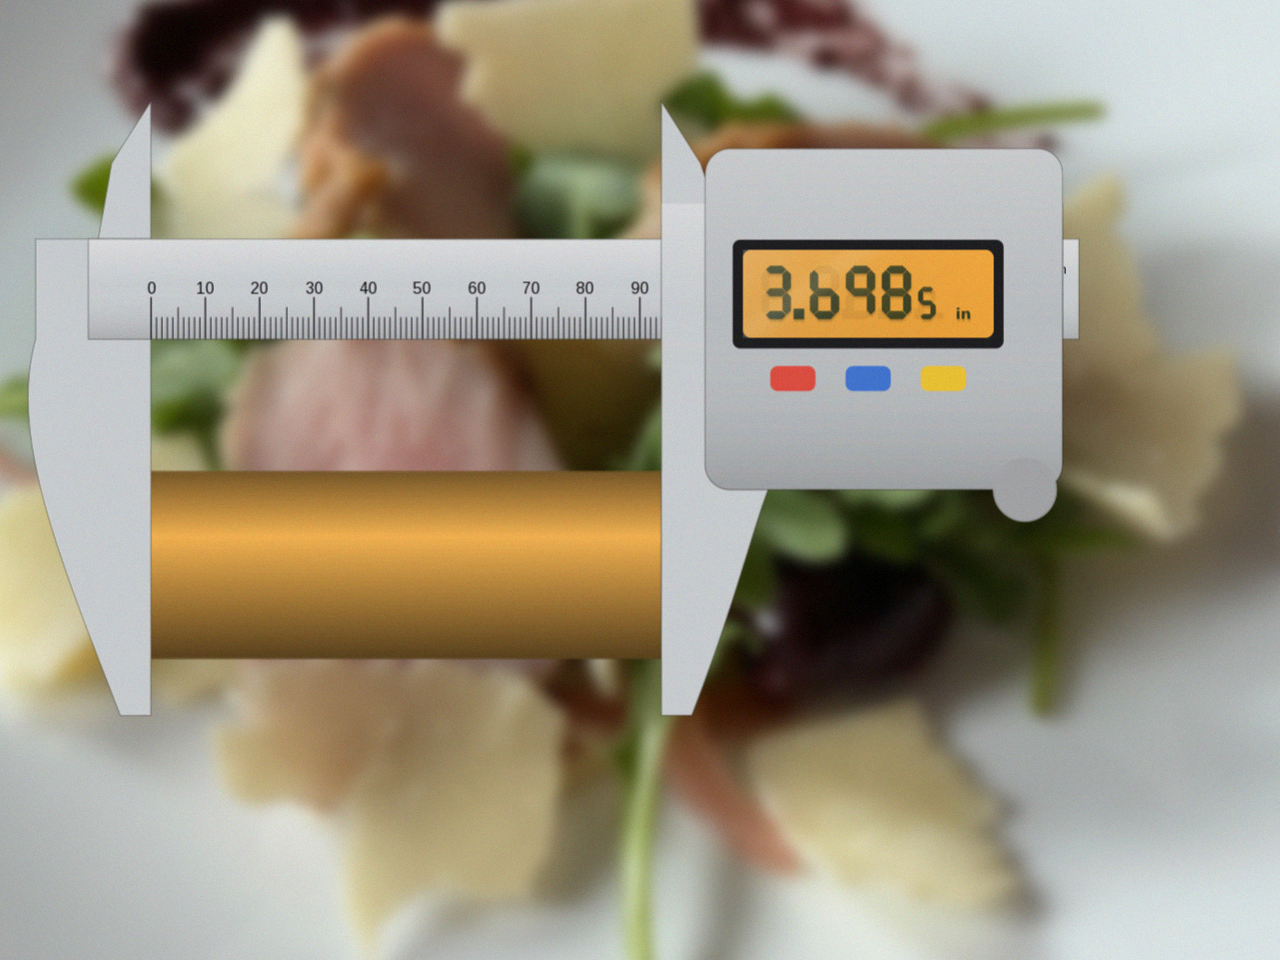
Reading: value=3.6985 unit=in
